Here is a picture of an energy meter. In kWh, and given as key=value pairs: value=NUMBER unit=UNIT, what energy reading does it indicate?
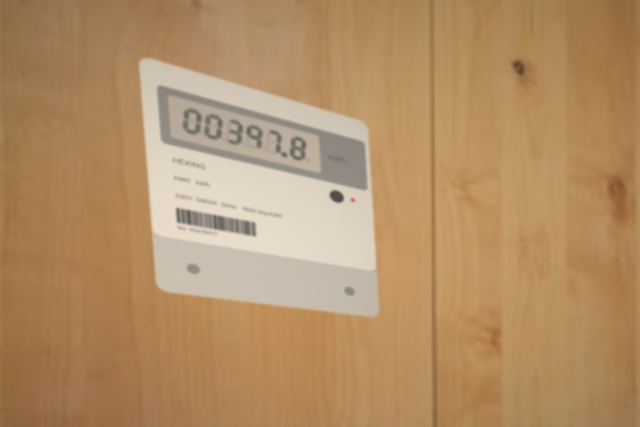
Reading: value=397.8 unit=kWh
